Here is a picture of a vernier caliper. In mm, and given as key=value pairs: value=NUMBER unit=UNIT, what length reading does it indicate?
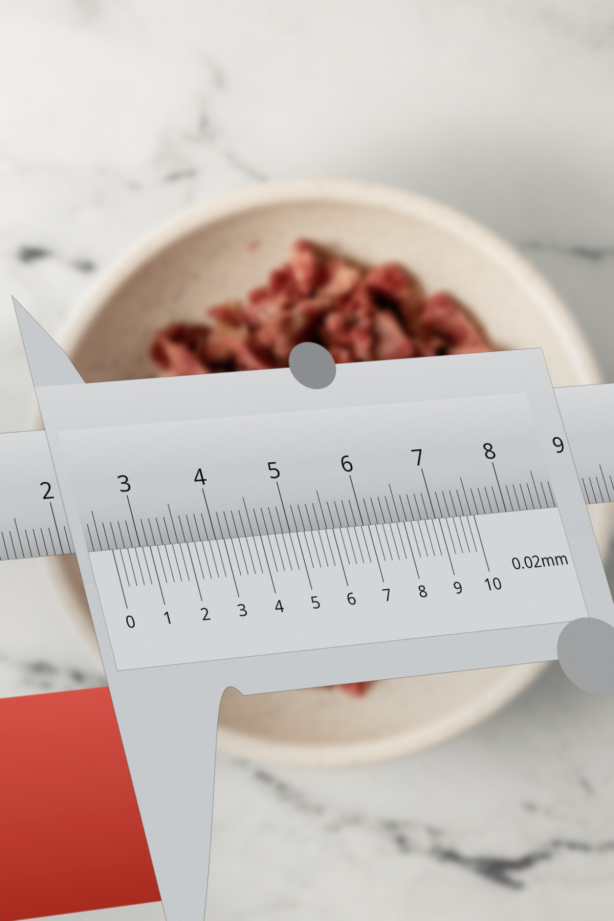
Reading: value=26.4 unit=mm
